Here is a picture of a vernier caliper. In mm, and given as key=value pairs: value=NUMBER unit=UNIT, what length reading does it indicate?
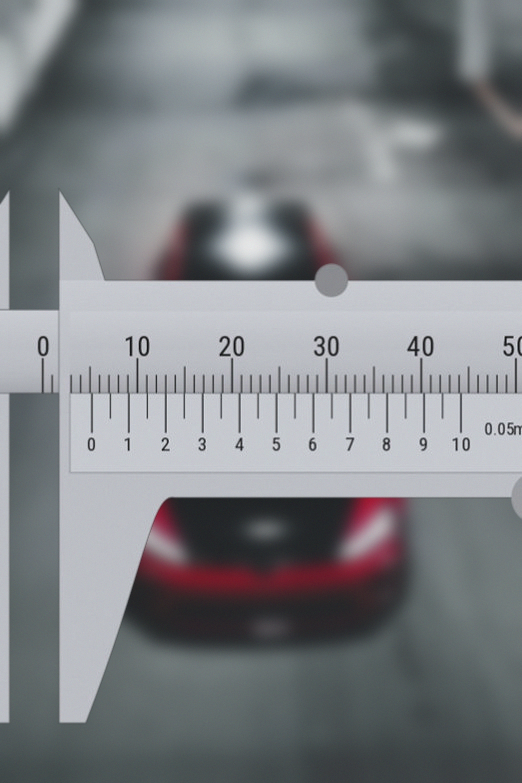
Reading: value=5.2 unit=mm
